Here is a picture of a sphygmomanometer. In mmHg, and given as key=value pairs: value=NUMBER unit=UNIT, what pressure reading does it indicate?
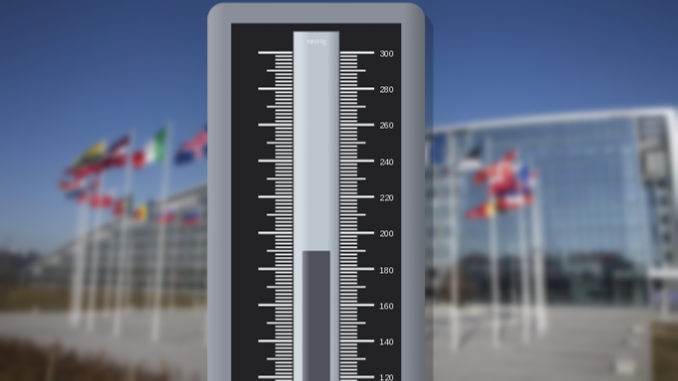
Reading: value=190 unit=mmHg
